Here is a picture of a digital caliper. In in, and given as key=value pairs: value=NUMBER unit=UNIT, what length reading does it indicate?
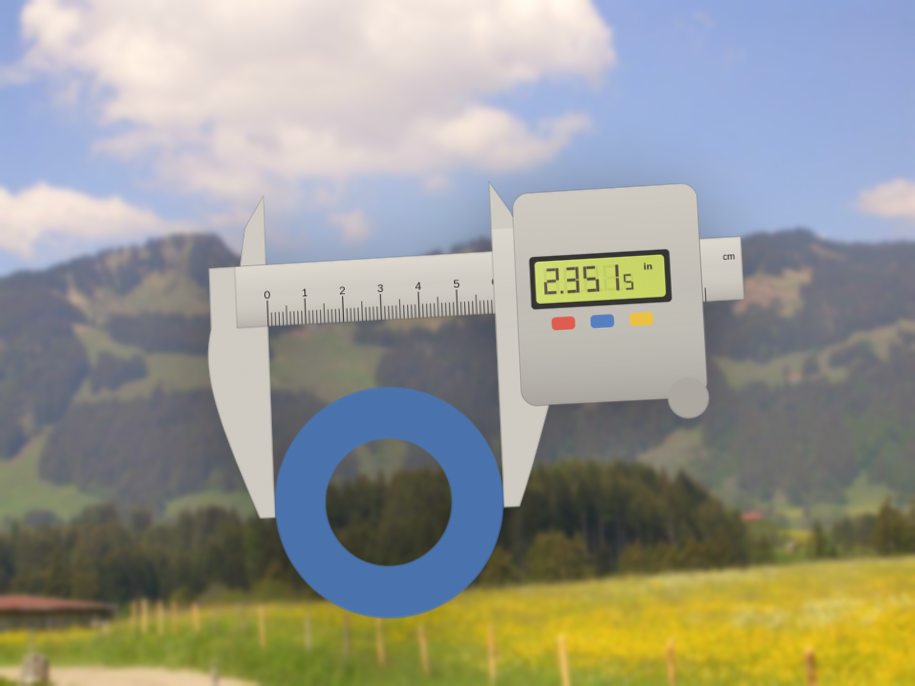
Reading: value=2.3515 unit=in
